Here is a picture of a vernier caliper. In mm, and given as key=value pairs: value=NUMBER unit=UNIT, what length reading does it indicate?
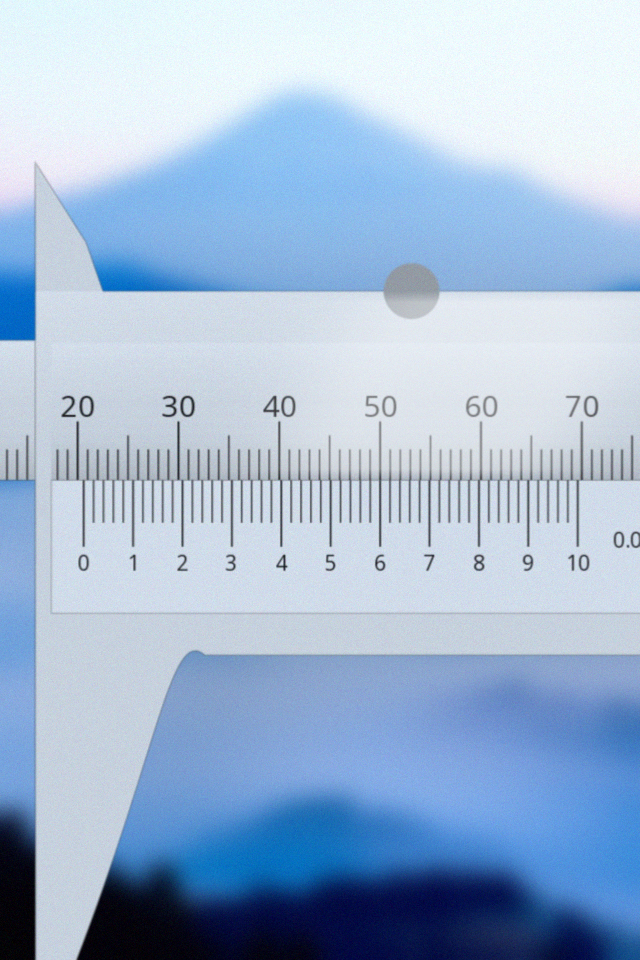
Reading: value=20.6 unit=mm
